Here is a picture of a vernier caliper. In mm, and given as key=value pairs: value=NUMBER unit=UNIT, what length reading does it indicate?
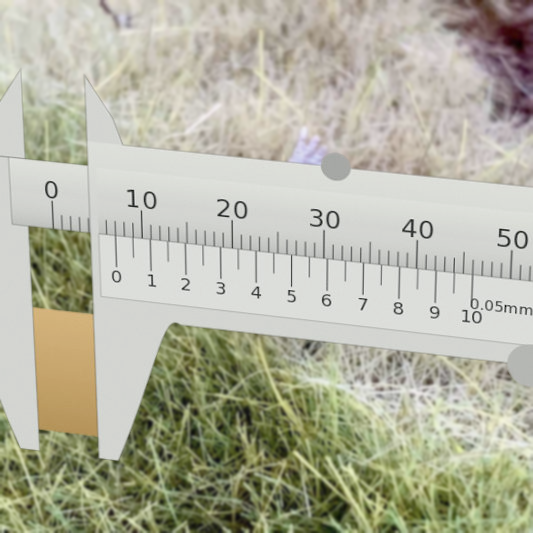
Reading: value=7.0 unit=mm
